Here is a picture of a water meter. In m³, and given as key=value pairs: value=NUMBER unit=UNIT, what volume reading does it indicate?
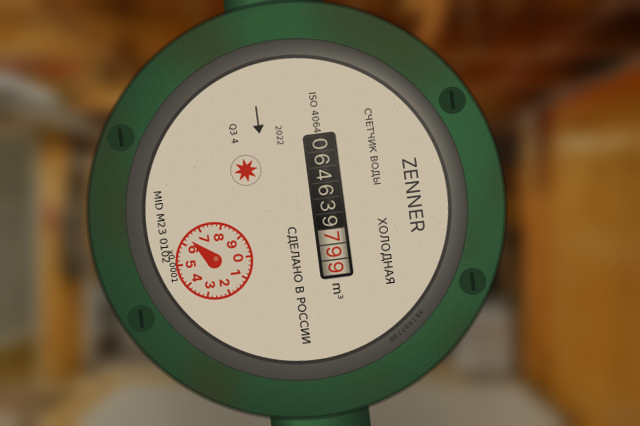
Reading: value=64639.7996 unit=m³
